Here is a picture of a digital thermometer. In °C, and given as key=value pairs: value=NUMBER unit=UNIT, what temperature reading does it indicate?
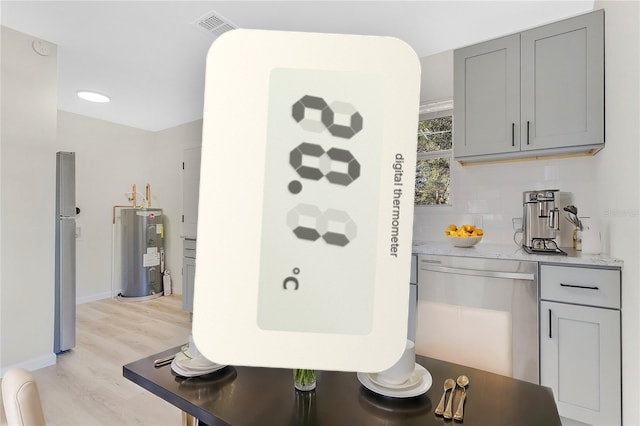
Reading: value=20.1 unit=°C
